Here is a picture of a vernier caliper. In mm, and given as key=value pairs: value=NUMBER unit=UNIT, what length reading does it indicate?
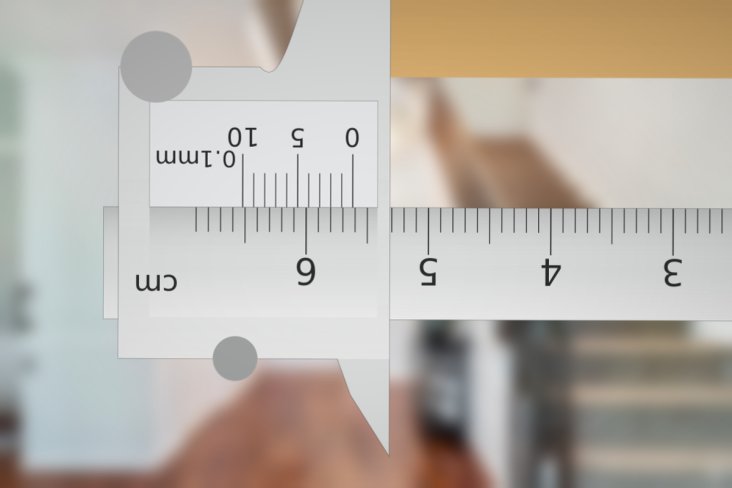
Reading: value=56.2 unit=mm
